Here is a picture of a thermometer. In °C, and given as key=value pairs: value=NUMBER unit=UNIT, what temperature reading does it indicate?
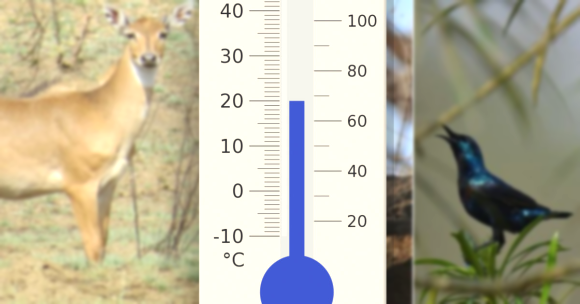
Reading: value=20 unit=°C
